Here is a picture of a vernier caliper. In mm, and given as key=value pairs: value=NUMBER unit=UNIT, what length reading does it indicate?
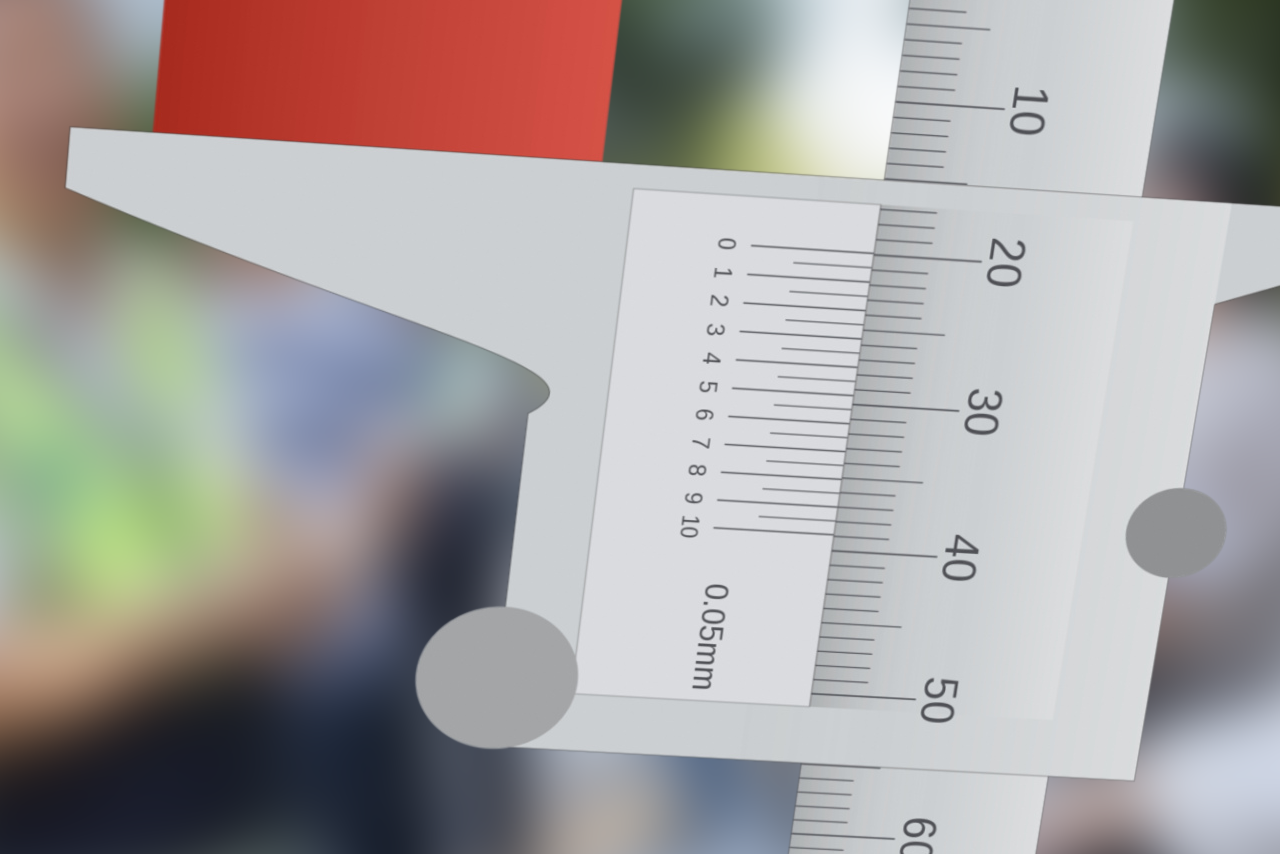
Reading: value=19.9 unit=mm
